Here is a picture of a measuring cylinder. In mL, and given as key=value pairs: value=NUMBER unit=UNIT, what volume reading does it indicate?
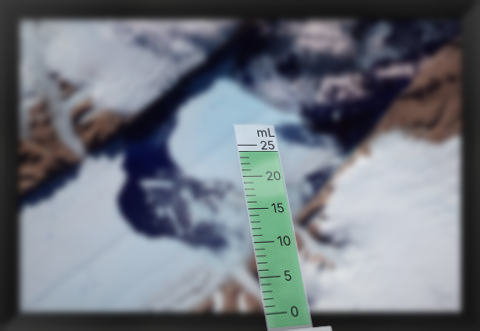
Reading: value=24 unit=mL
